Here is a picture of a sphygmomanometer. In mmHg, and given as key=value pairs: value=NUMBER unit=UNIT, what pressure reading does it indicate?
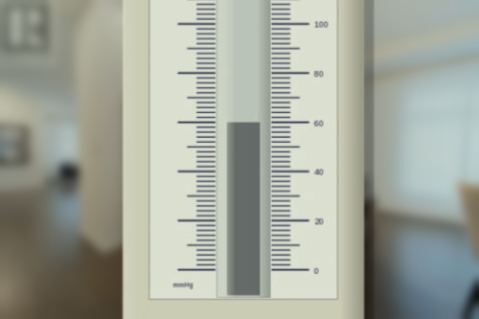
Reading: value=60 unit=mmHg
